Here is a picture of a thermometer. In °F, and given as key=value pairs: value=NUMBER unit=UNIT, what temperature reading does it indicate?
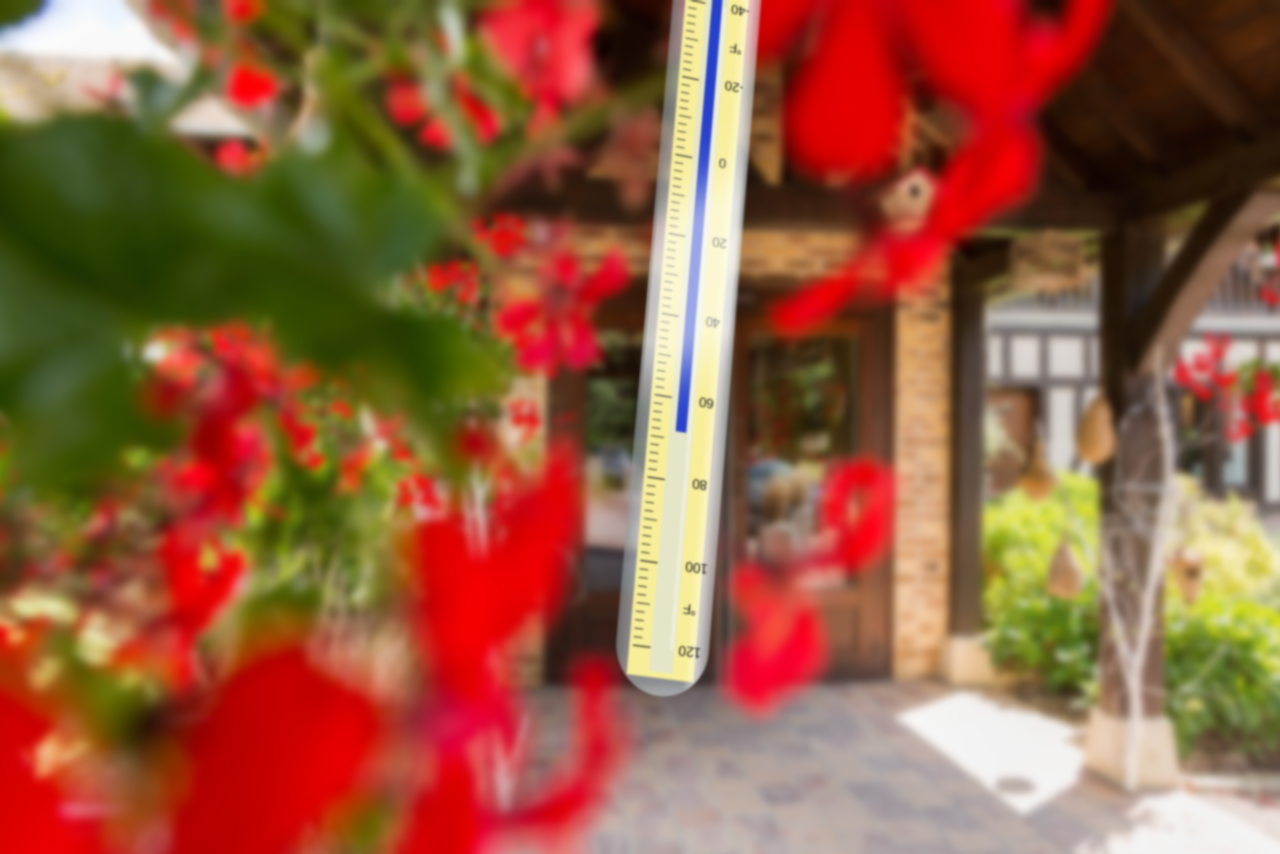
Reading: value=68 unit=°F
